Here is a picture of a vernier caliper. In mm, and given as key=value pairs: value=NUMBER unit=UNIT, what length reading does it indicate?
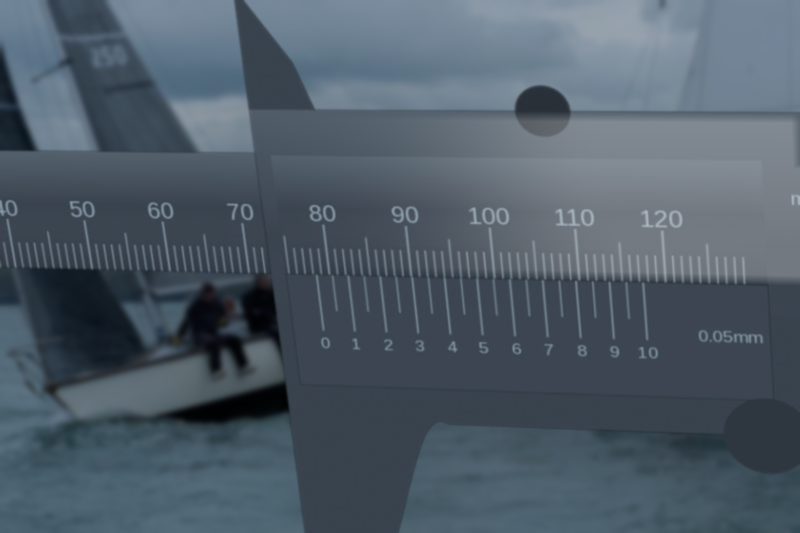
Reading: value=78.4 unit=mm
